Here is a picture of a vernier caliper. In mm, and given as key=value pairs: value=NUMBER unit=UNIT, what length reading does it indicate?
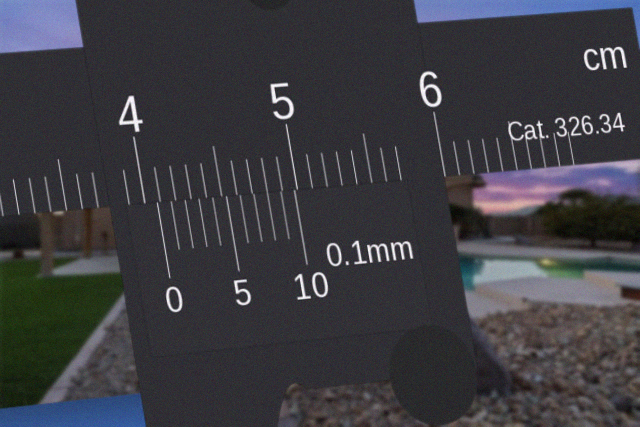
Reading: value=40.8 unit=mm
